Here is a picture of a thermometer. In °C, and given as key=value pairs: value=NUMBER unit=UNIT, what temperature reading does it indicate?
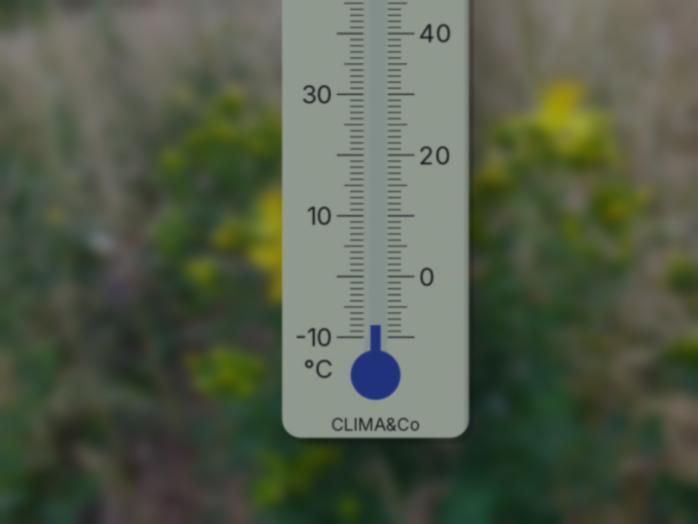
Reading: value=-8 unit=°C
